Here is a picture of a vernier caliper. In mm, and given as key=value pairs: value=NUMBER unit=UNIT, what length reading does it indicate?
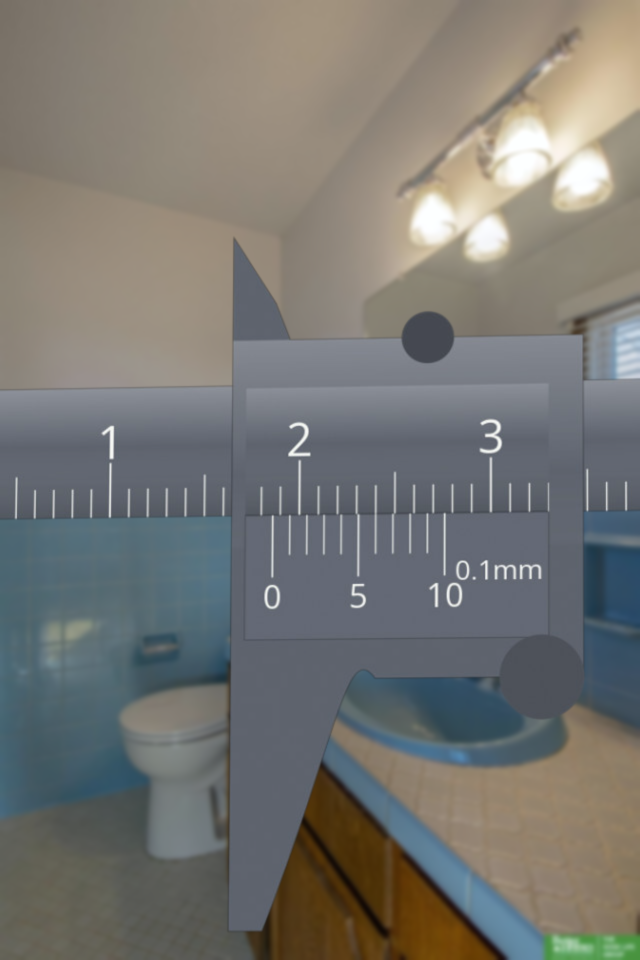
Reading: value=18.6 unit=mm
